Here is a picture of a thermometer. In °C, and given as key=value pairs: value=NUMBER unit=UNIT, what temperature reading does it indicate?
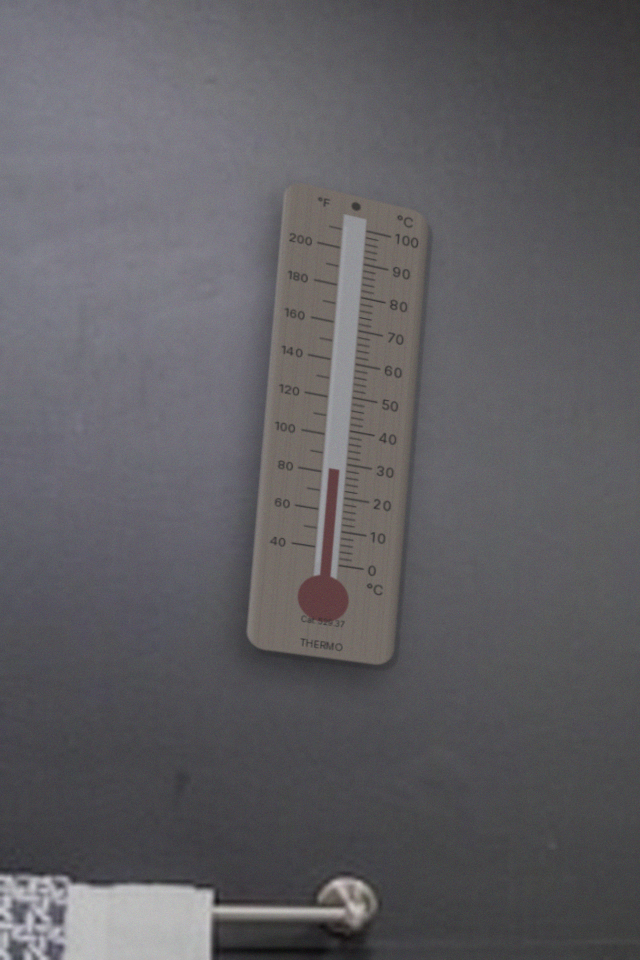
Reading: value=28 unit=°C
